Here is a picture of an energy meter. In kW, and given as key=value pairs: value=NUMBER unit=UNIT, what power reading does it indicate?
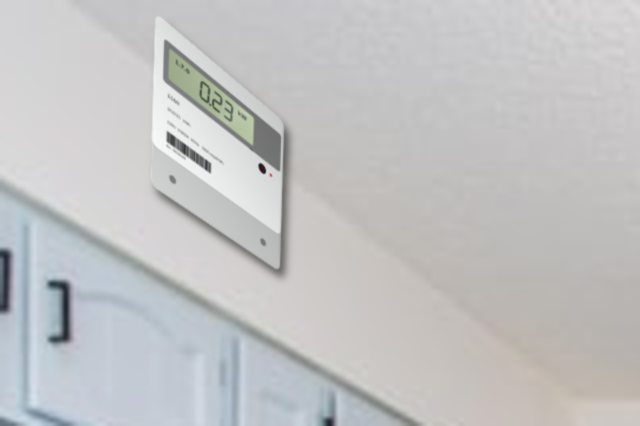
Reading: value=0.23 unit=kW
